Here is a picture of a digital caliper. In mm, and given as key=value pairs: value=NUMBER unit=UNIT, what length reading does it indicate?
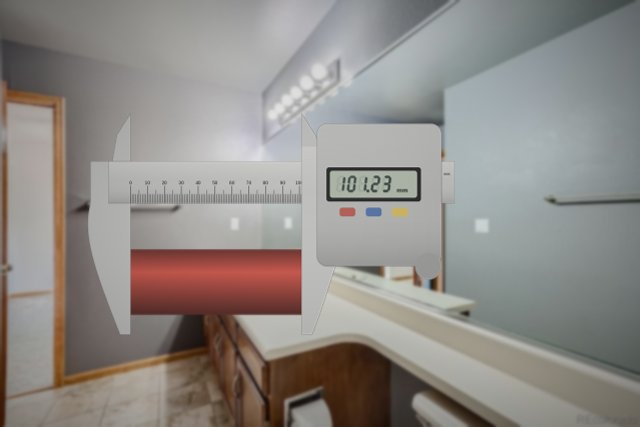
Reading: value=101.23 unit=mm
